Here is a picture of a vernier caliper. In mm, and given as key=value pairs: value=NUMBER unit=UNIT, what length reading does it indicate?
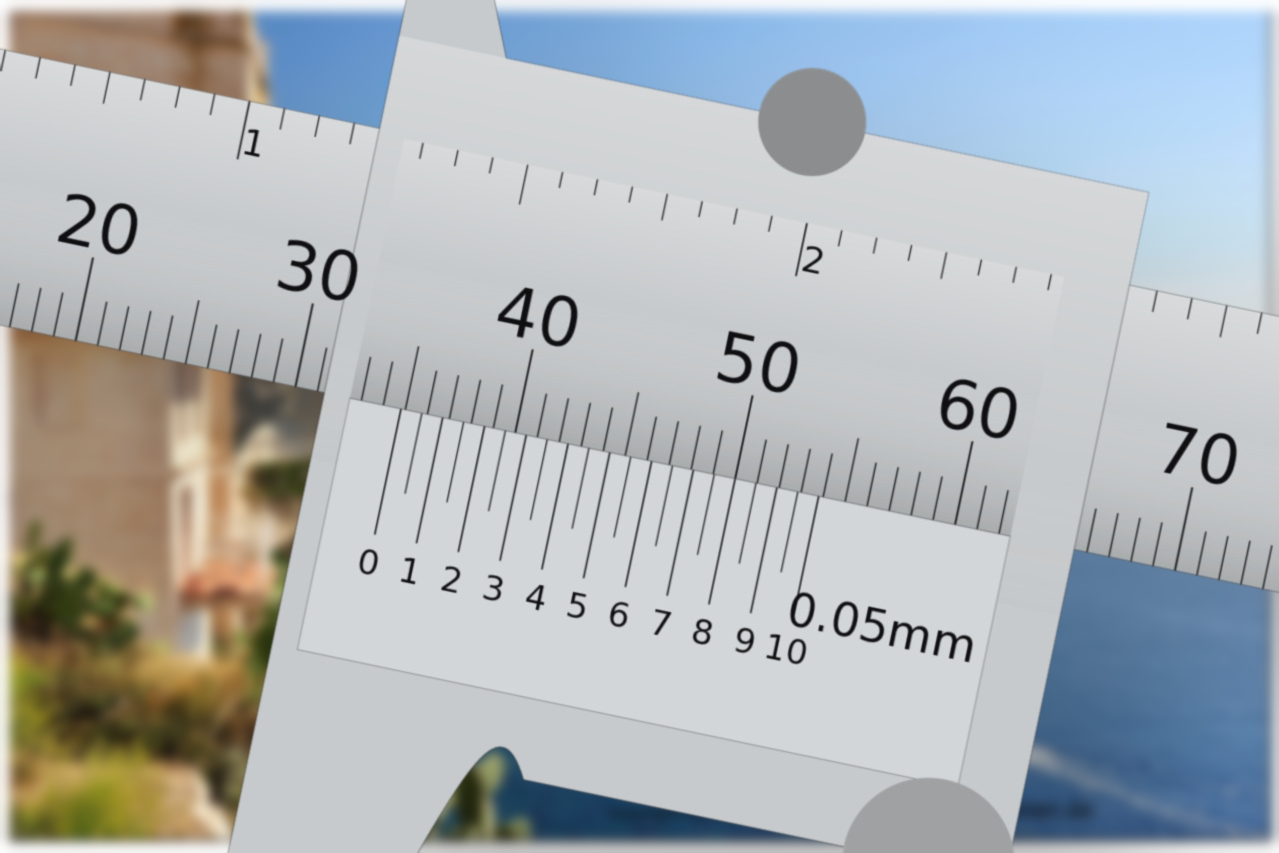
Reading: value=34.8 unit=mm
